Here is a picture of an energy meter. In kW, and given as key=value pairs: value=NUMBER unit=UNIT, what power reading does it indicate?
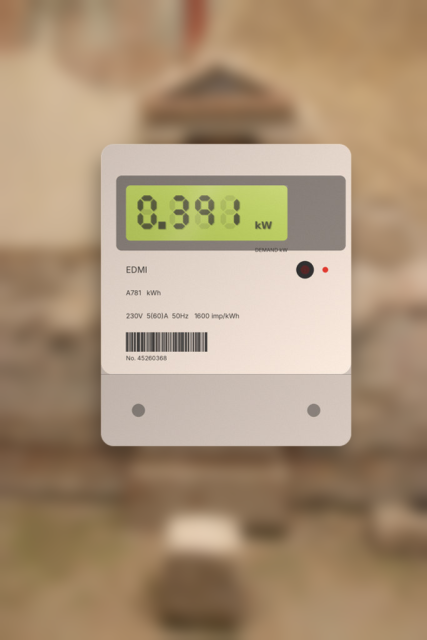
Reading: value=0.391 unit=kW
